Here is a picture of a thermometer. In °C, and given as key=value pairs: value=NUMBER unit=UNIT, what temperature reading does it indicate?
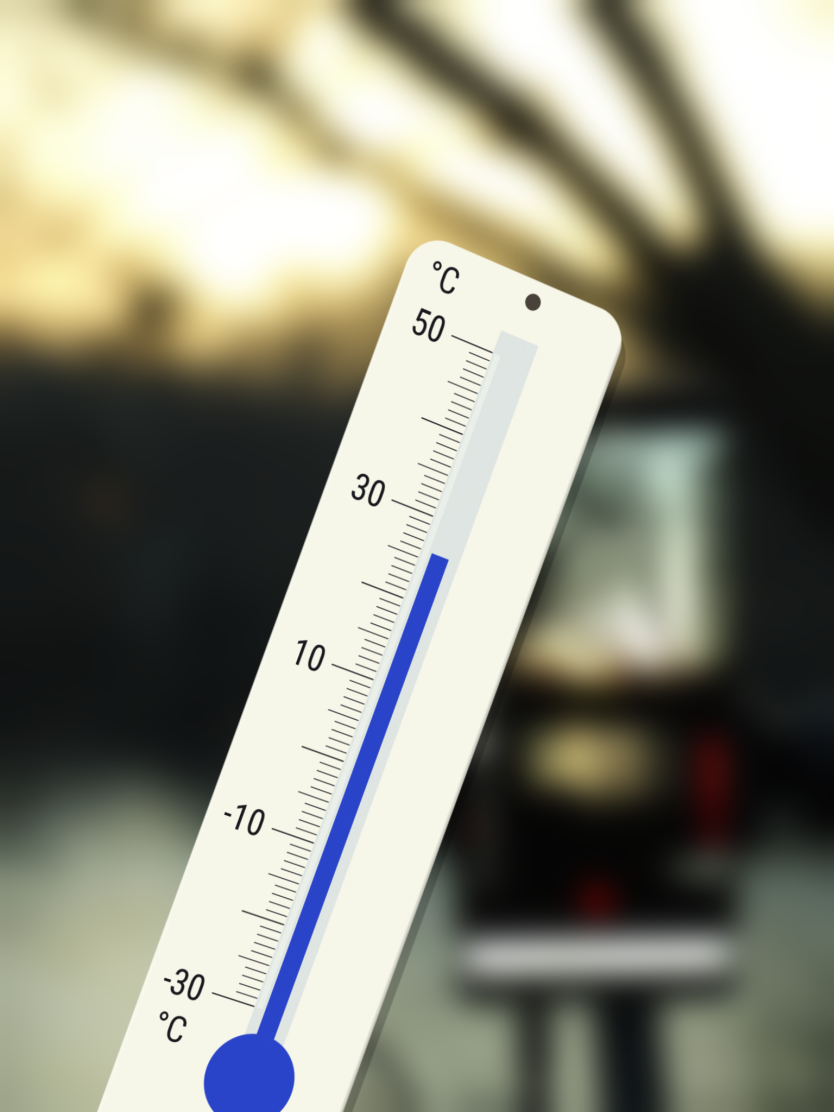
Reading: value=26 unit=°C
